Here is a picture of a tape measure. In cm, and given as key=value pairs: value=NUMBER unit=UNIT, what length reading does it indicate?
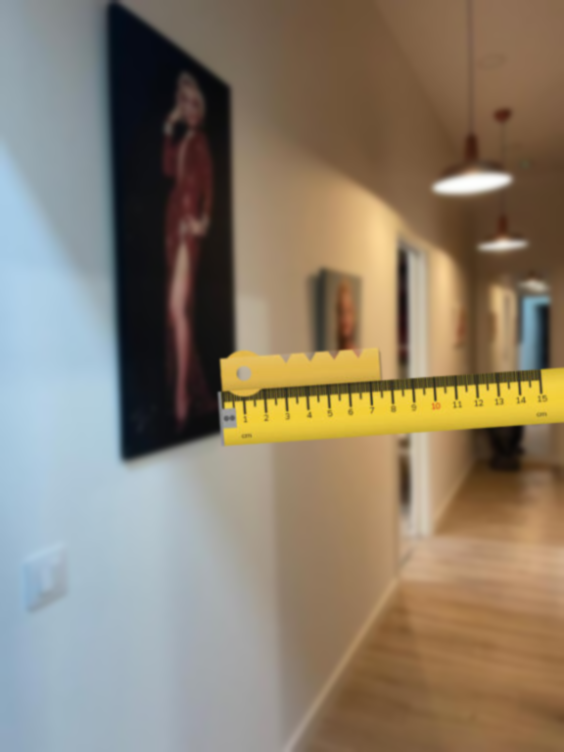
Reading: value=7.5 unit=cm
